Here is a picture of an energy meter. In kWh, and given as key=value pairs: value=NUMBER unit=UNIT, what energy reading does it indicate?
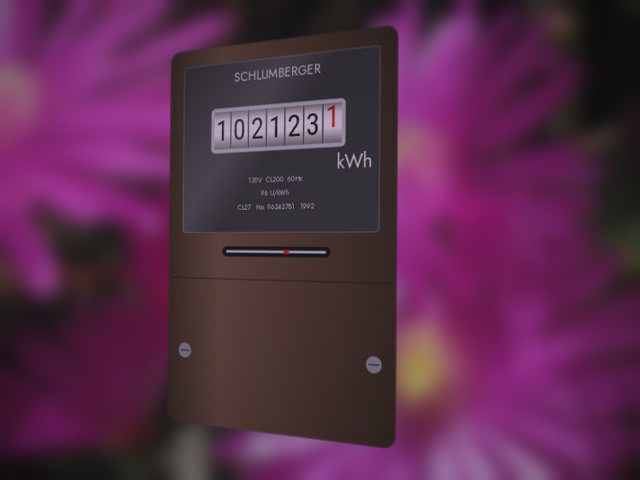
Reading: value=102123.1 unit=kWh
